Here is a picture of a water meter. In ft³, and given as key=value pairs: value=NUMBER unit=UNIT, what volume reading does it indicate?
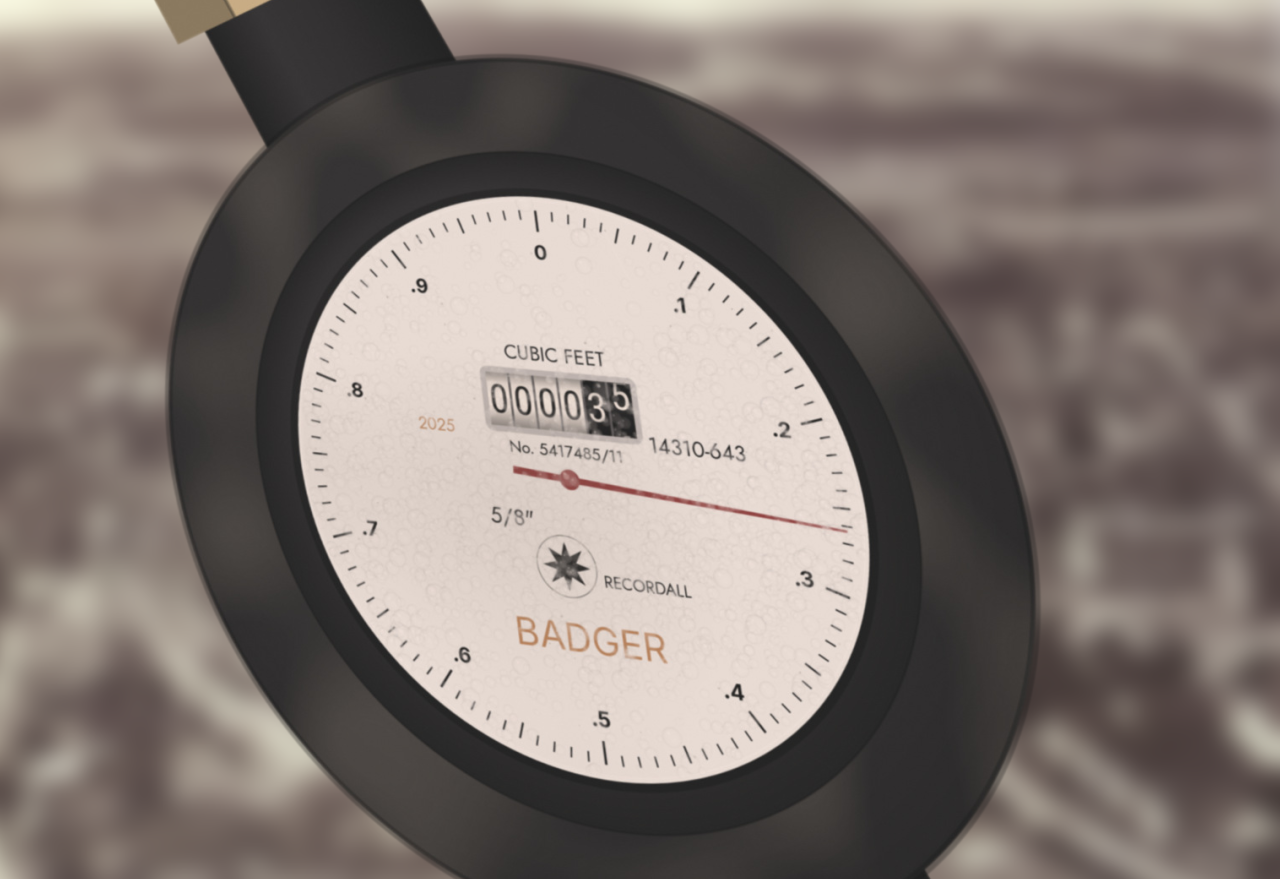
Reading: value=35.26 unit=ft³
